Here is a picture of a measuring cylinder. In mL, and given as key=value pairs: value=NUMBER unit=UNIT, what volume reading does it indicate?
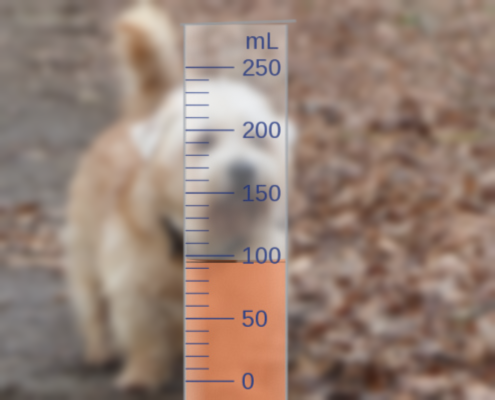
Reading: value=95 unit=mL
